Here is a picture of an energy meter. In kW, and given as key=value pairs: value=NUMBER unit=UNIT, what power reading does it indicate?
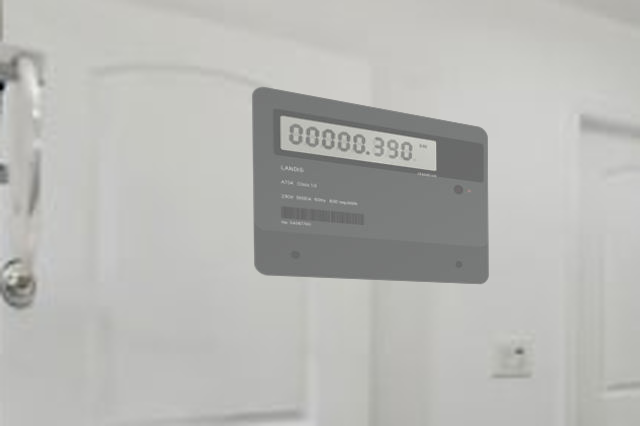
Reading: value=0.390 unit=kW
